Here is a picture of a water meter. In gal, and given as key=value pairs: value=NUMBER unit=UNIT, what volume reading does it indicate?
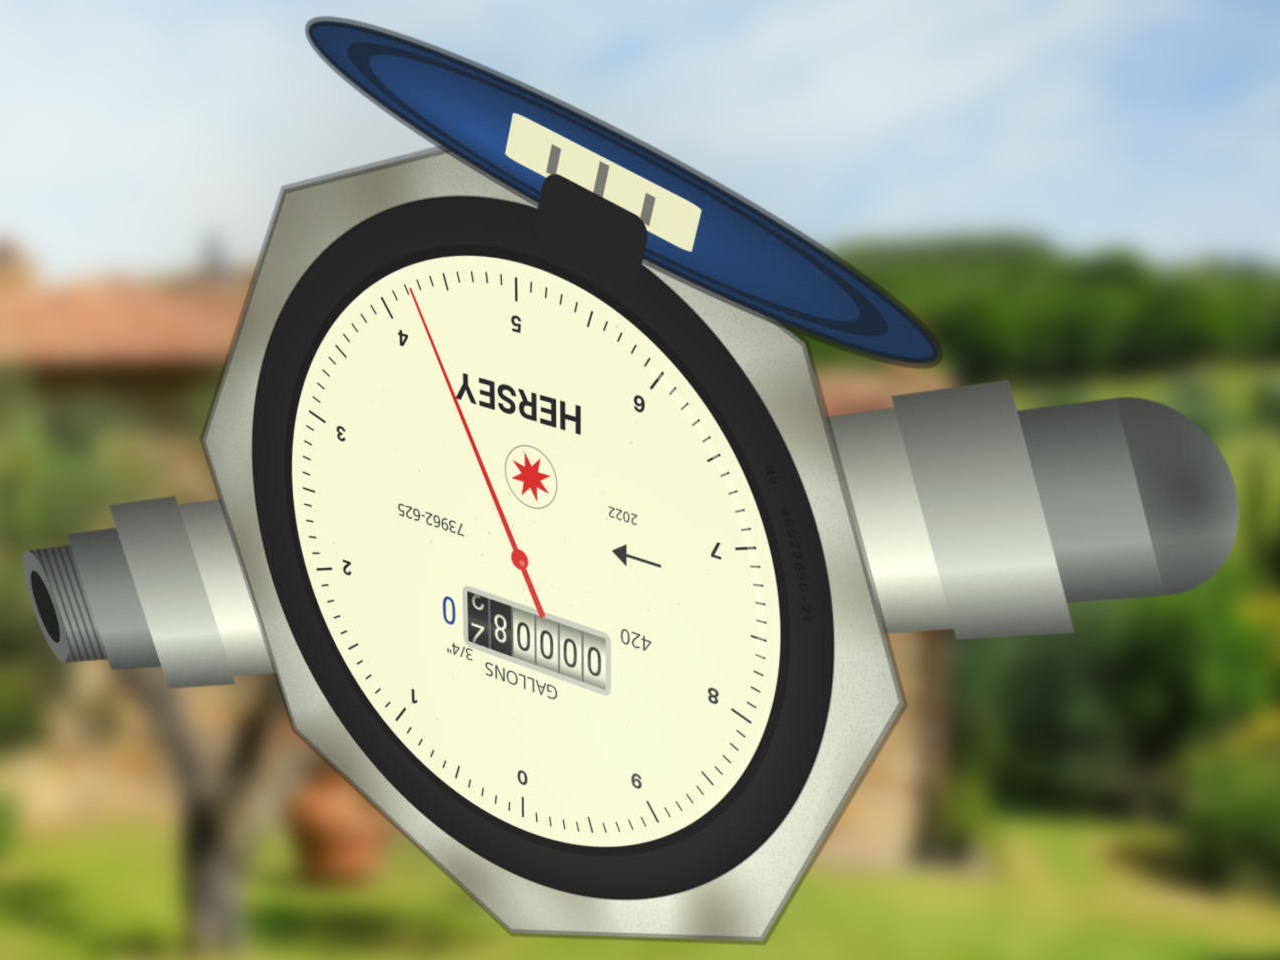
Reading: value=824.2 unit=gal
